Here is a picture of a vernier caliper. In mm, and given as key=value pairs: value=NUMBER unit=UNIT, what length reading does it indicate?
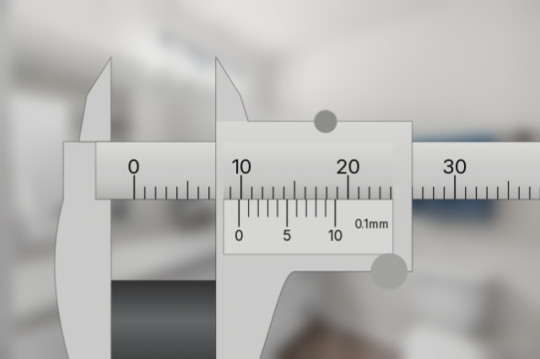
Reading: value=9.8 unit=mm
